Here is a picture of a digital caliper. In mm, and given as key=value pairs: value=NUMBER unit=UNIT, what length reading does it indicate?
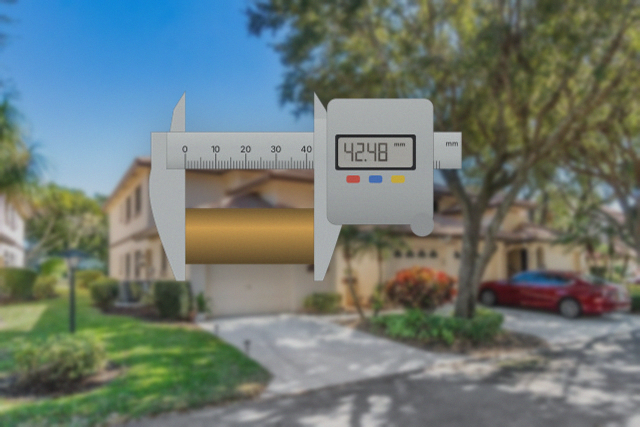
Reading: value=42.48 unit=mm
